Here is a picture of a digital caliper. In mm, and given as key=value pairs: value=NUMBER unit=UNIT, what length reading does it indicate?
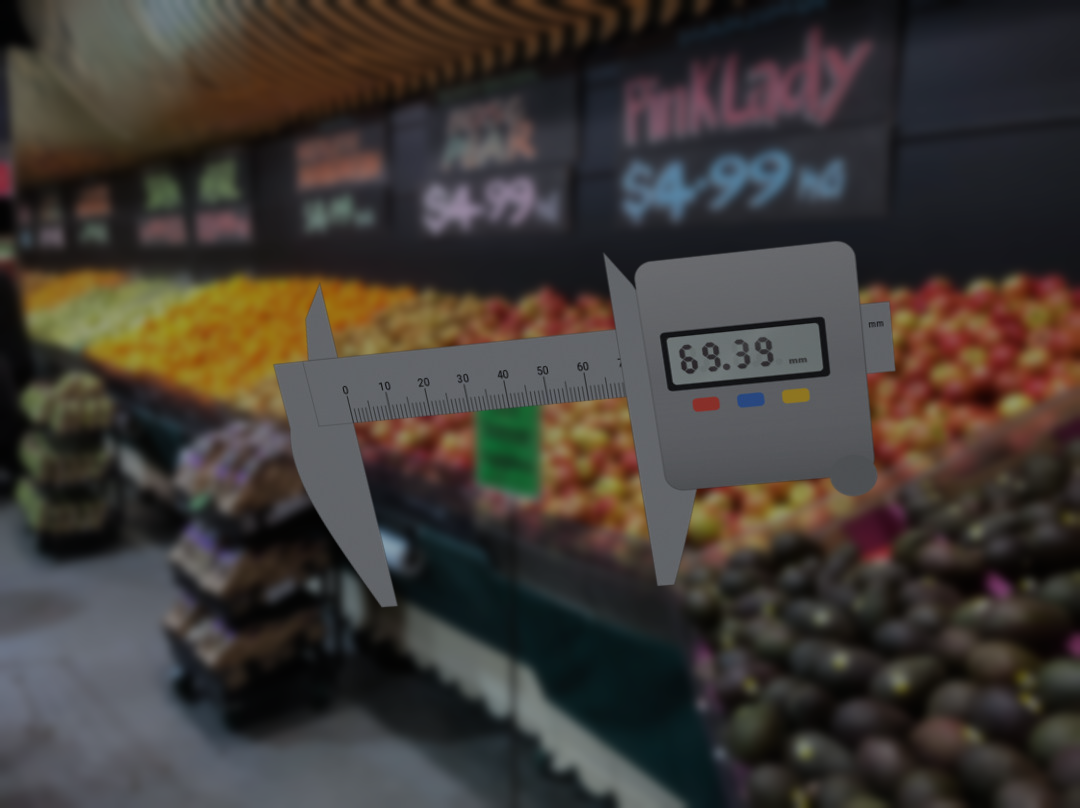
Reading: value=69.39 unit=mm
